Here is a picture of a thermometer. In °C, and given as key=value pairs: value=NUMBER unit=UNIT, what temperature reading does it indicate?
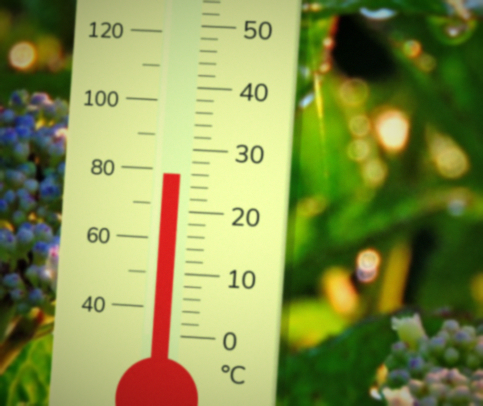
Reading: value=26 unit=°C
